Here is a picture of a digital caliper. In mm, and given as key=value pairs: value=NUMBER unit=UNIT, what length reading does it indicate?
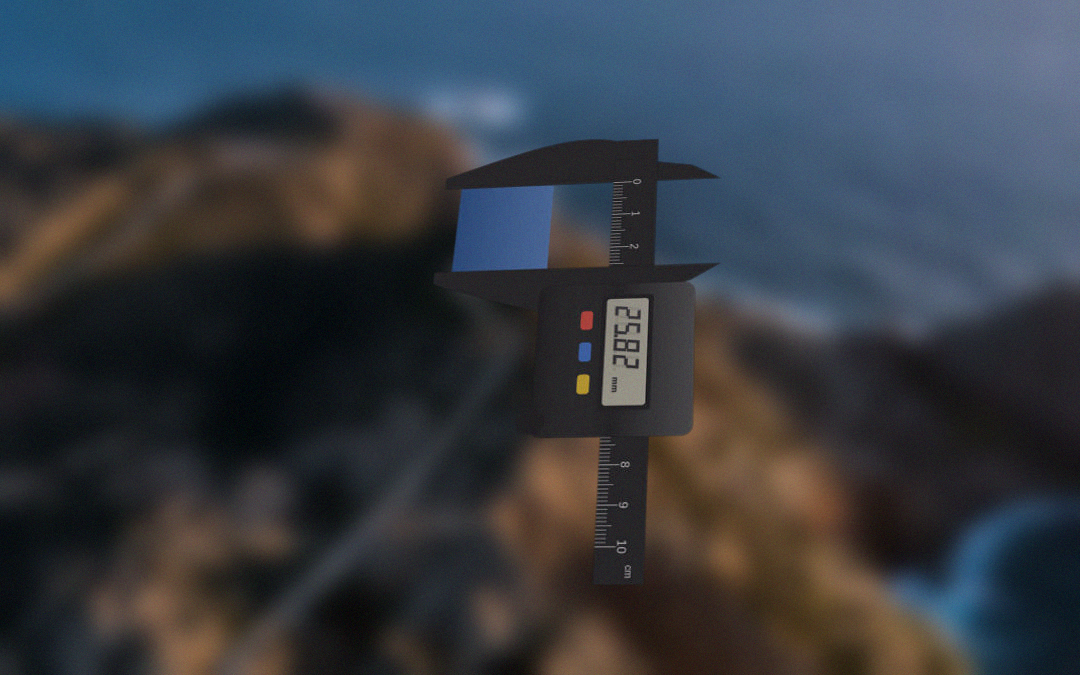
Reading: value=25.82 unit=mm
